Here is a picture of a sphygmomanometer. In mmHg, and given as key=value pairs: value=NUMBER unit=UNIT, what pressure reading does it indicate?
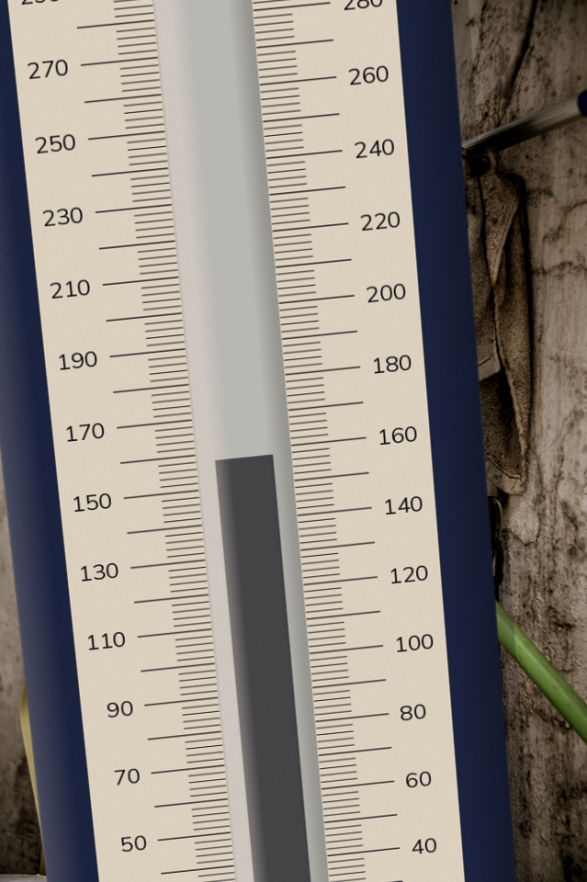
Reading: value=158 unit=mmHg
